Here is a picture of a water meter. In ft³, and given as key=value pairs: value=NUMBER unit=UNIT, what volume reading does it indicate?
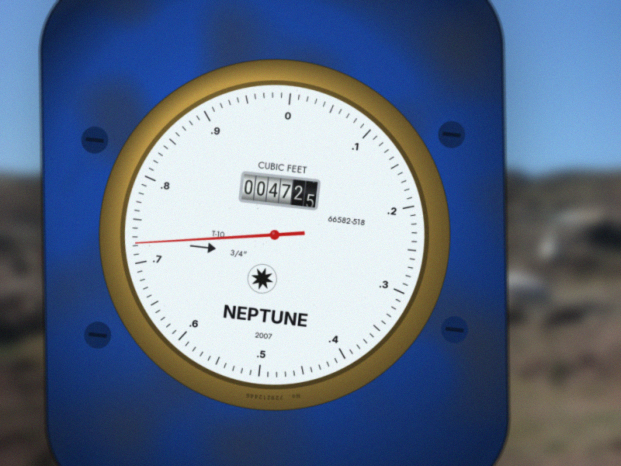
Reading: value=4724.72 unit=ft³
